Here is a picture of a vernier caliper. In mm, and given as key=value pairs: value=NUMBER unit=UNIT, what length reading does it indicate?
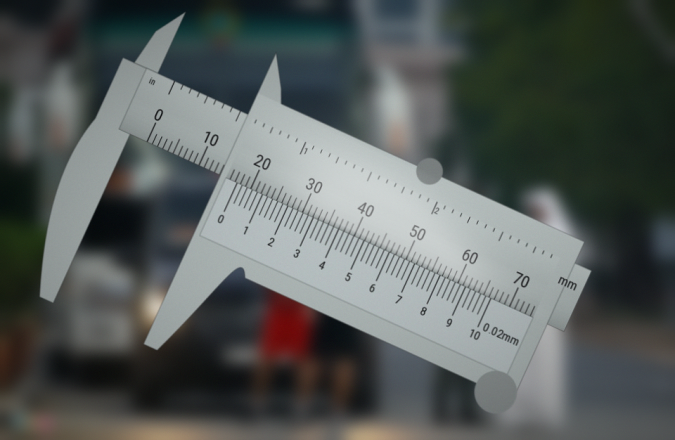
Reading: value=17.4 unit=mm
